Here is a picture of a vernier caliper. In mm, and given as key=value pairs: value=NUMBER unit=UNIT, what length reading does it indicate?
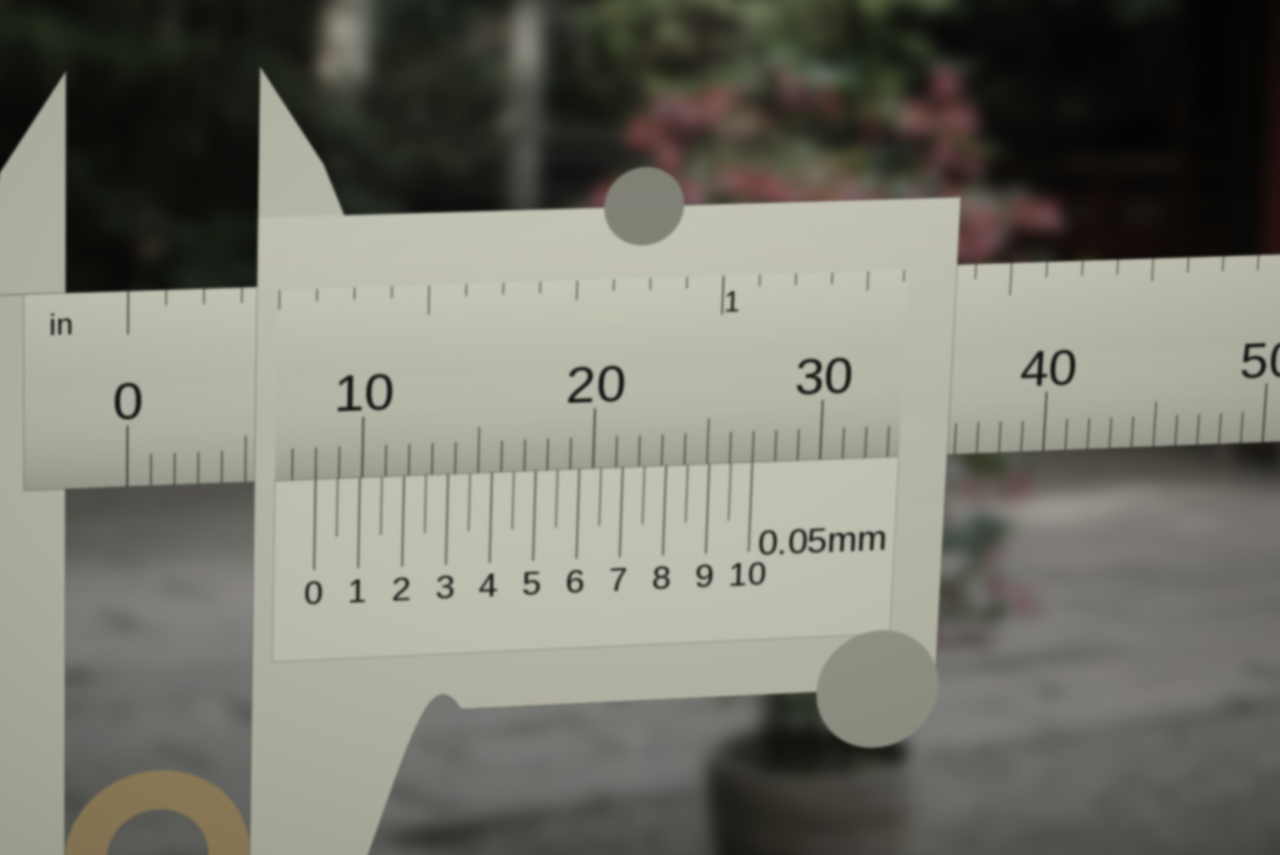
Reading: value=8.0 unit=mm
